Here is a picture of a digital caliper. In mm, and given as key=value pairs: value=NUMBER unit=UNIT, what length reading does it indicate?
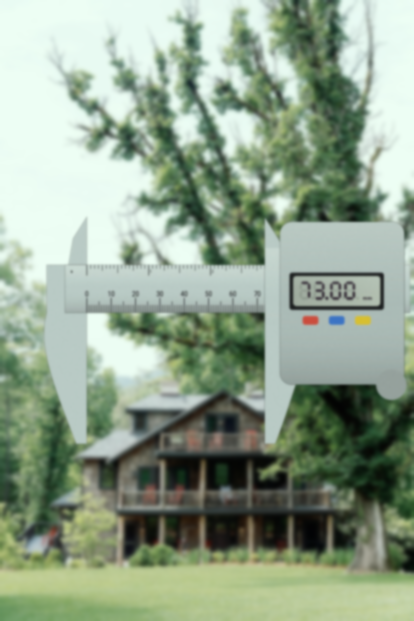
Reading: value=73.00 unit=mm
